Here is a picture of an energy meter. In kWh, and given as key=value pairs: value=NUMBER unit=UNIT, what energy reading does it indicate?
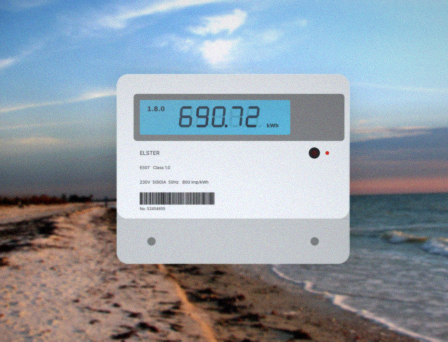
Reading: value=690.72 unit=kWh
